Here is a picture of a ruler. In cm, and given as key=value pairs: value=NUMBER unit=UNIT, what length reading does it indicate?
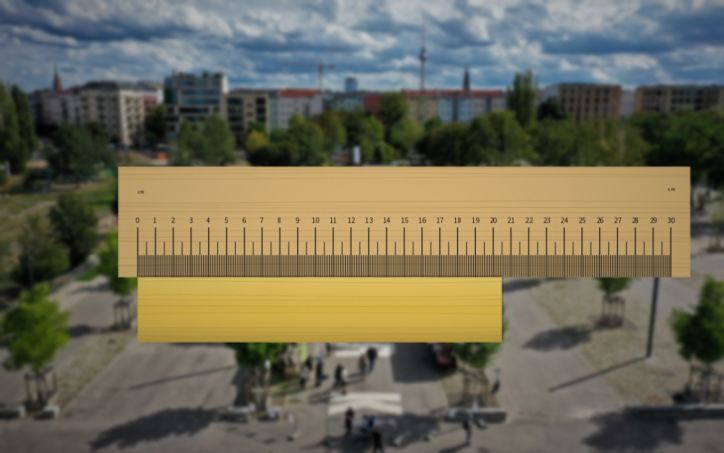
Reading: value=20.5 unit=cm
